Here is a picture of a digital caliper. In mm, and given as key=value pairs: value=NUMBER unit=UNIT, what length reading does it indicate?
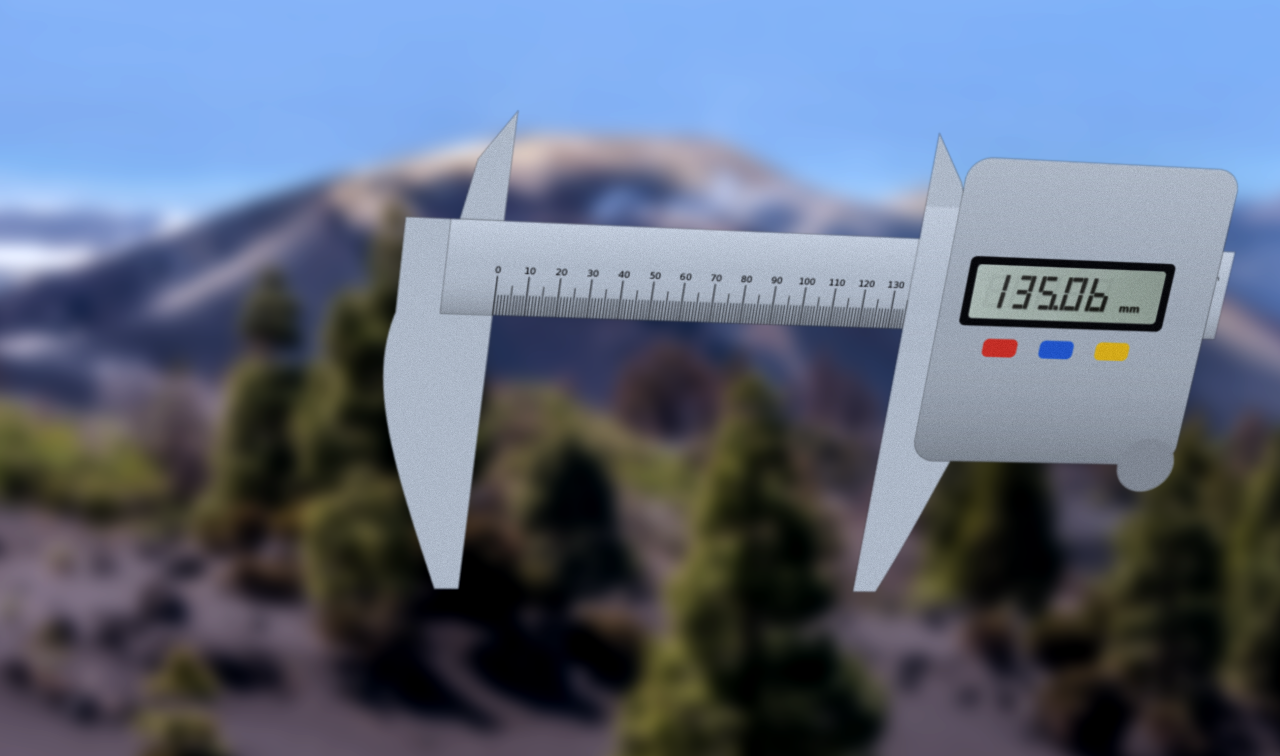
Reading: value=135.06 unit=mm
